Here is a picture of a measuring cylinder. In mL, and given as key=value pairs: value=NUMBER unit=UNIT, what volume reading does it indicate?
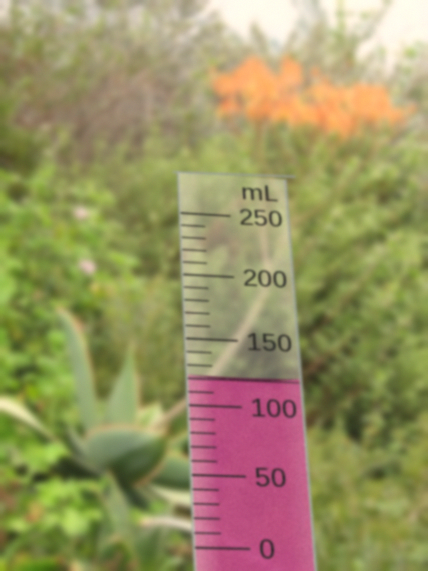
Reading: value=120 unit=mL
